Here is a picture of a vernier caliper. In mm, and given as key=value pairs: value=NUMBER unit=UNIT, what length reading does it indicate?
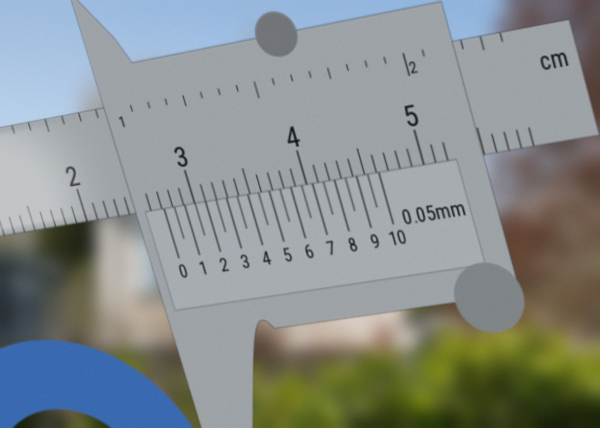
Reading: value=27.2 unit=mm
